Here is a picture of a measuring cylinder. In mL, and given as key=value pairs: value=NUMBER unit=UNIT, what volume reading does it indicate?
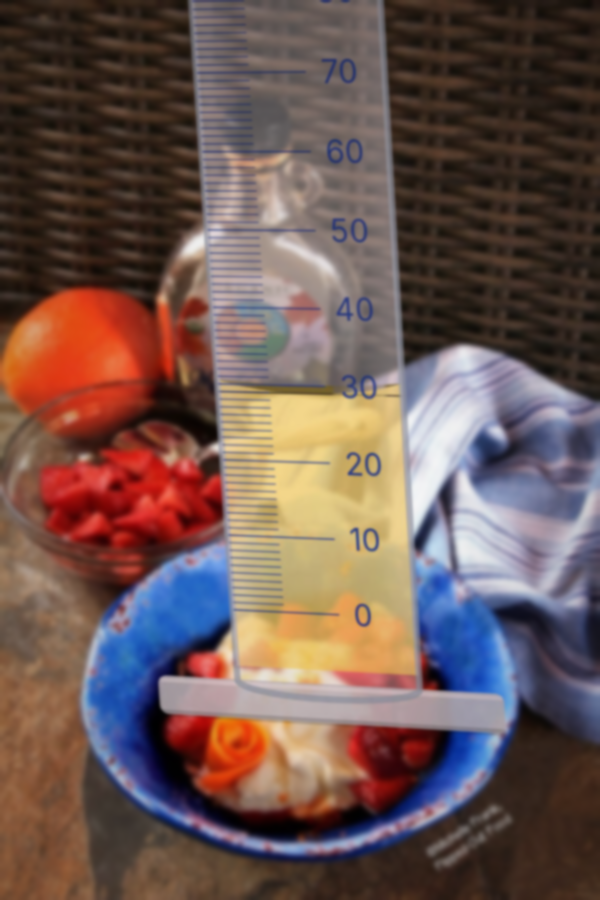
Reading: value=29 unit=mL
